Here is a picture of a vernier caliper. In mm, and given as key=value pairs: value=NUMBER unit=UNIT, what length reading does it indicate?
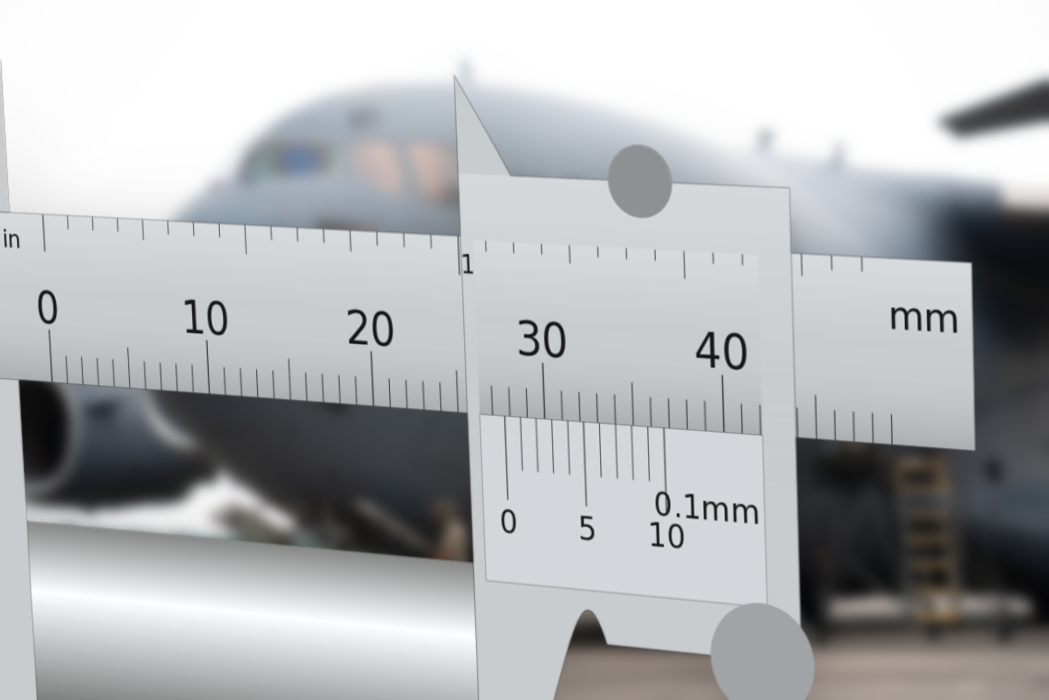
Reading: value=27.7 unit=mm
